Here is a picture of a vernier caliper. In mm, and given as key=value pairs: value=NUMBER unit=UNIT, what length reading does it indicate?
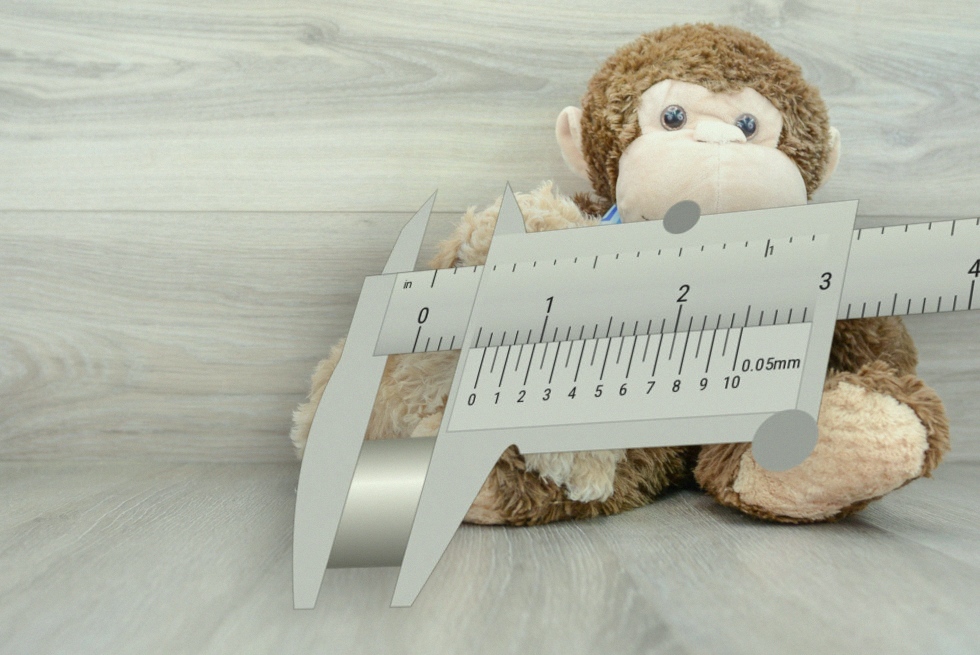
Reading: value=5.8 unit=mm
